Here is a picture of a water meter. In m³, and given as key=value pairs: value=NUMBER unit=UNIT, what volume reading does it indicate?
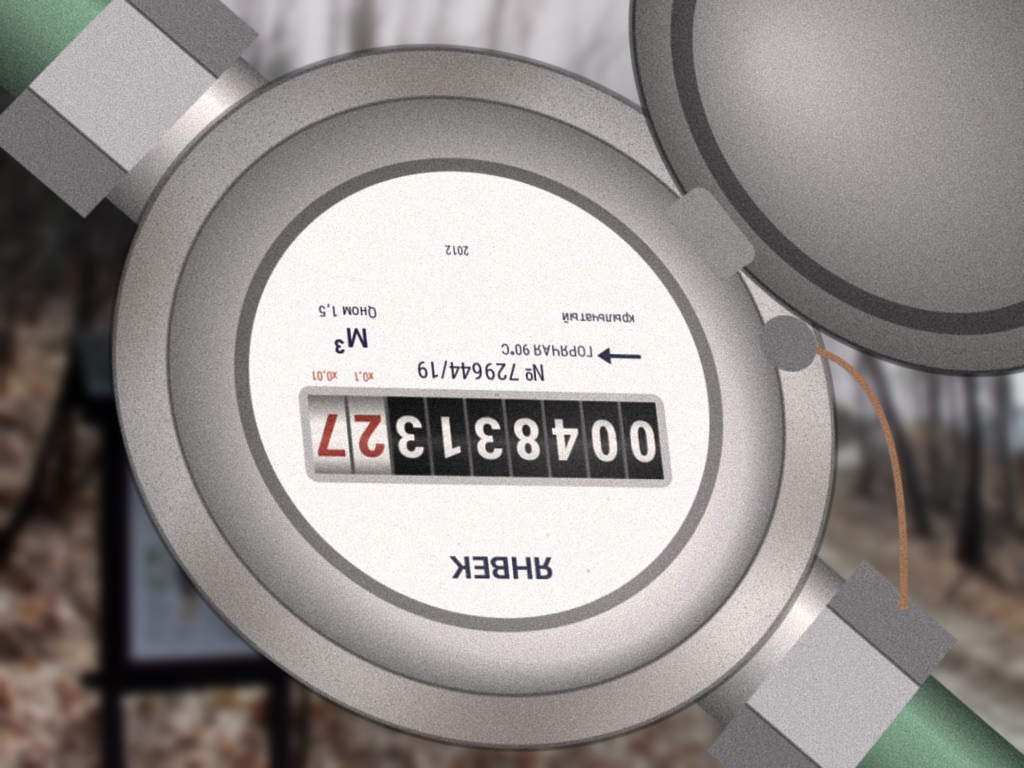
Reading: value=48313.27 unit=m³
